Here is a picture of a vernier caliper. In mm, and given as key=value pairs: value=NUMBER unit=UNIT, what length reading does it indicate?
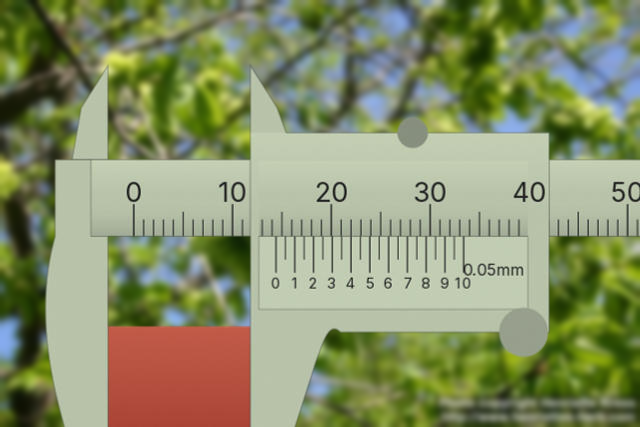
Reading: value=14.4 unit=mm
